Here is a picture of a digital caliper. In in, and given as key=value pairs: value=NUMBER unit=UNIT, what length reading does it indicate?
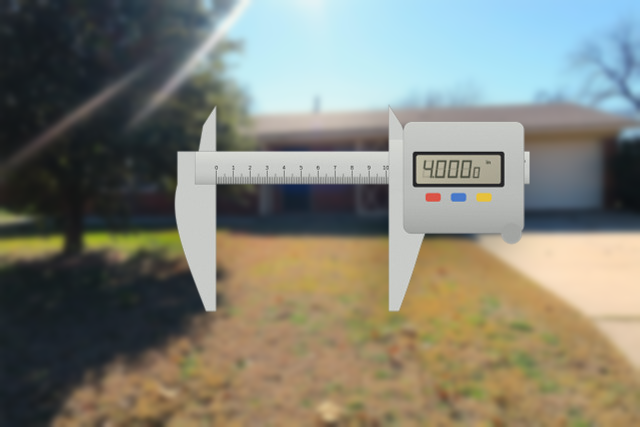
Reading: value=4.0000 unit=in
